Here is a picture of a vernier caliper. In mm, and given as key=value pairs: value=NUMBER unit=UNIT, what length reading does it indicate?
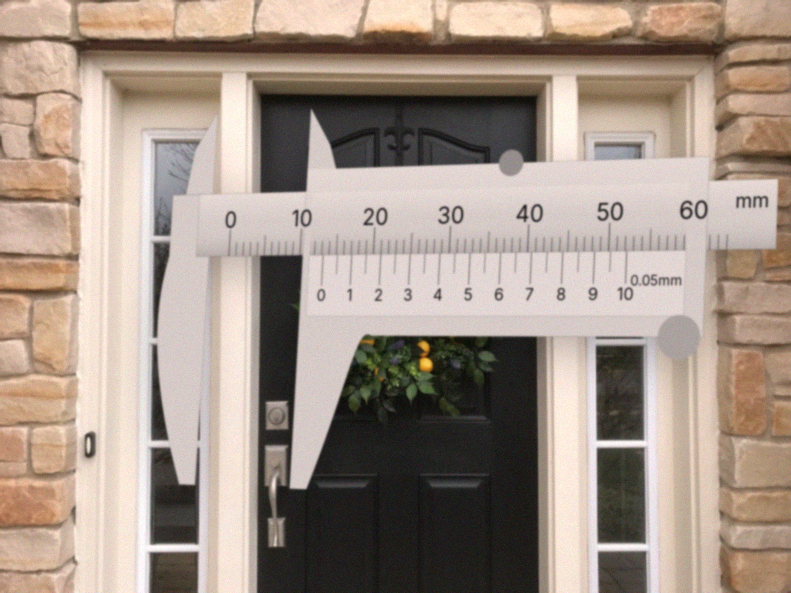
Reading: value=13.2 unit=mm
